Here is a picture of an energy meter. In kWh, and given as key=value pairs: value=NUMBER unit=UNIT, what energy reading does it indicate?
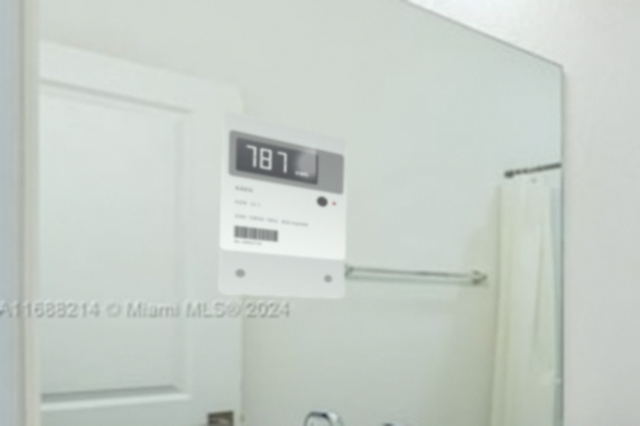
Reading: value=787 unit=kWh
